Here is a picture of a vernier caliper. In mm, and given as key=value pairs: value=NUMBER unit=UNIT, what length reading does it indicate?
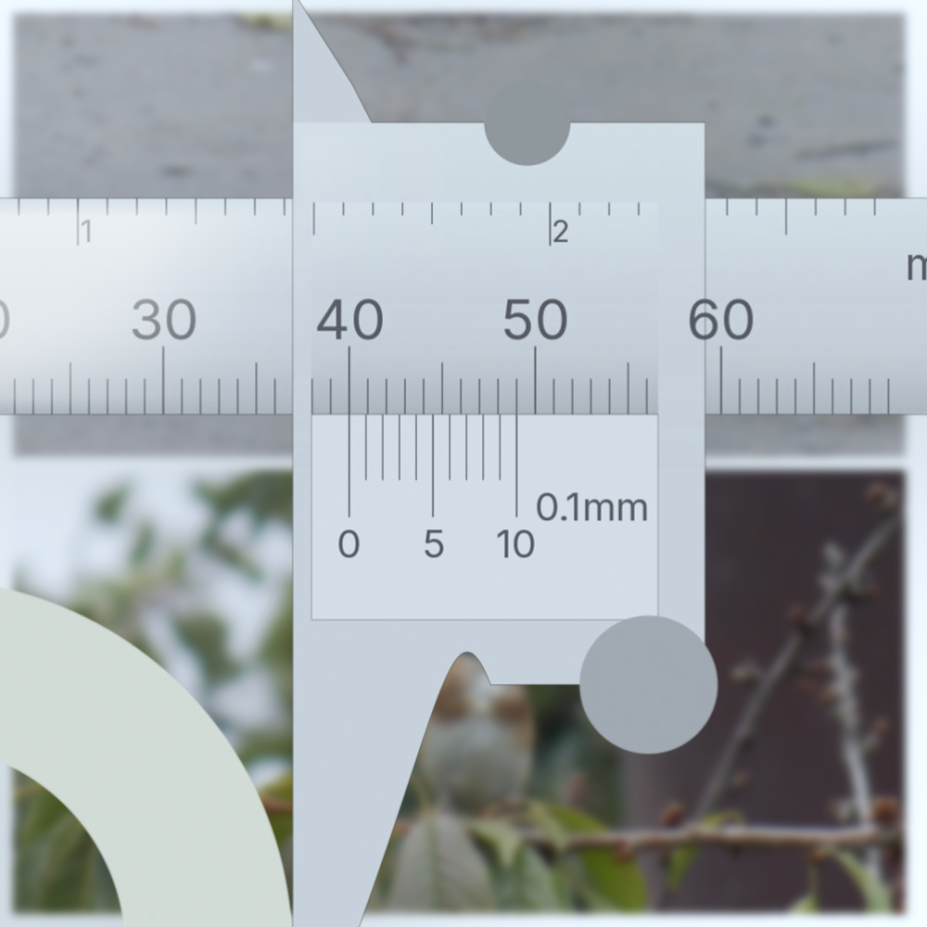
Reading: value=40.0 unit=mm
